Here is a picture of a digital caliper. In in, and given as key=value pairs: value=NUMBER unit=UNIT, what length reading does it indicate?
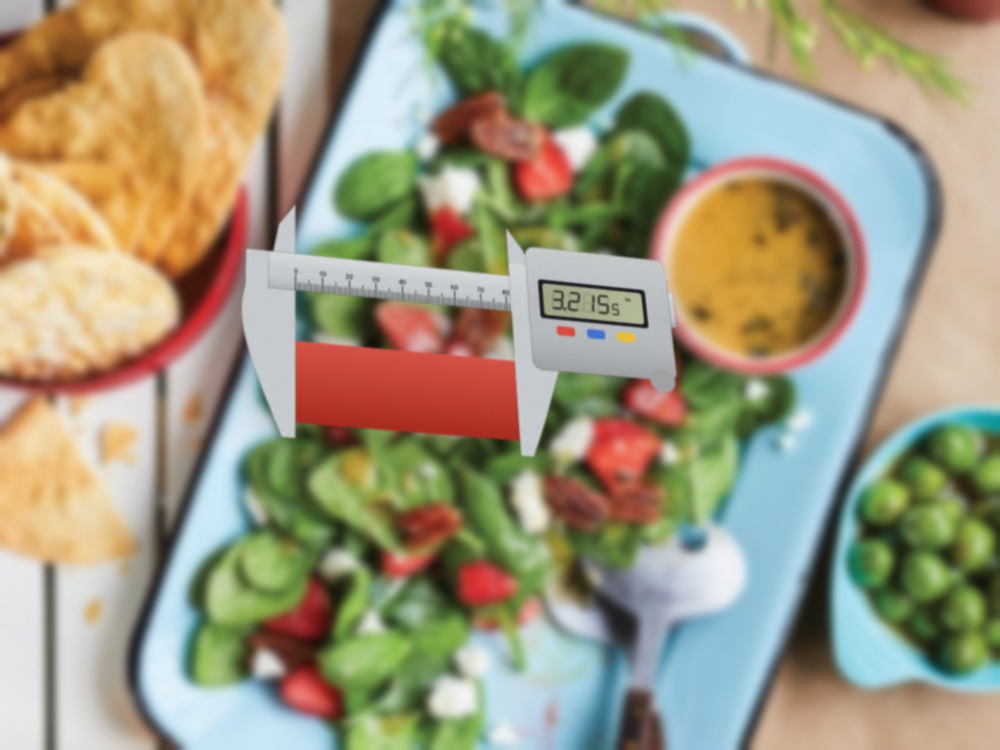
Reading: value=3.2155 unit=in
